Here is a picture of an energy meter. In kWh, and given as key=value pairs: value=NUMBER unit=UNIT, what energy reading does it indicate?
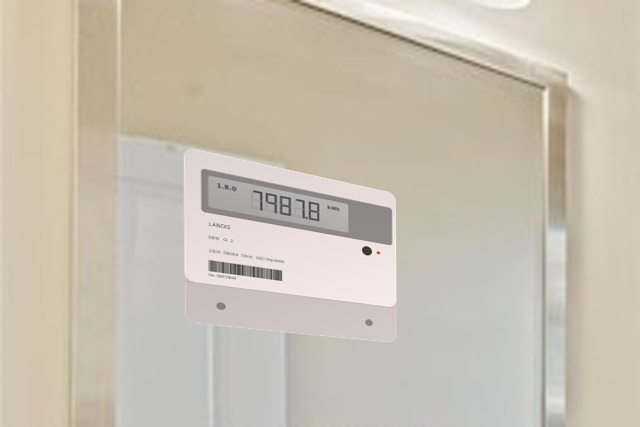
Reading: value=7987.8 unit=kWh
